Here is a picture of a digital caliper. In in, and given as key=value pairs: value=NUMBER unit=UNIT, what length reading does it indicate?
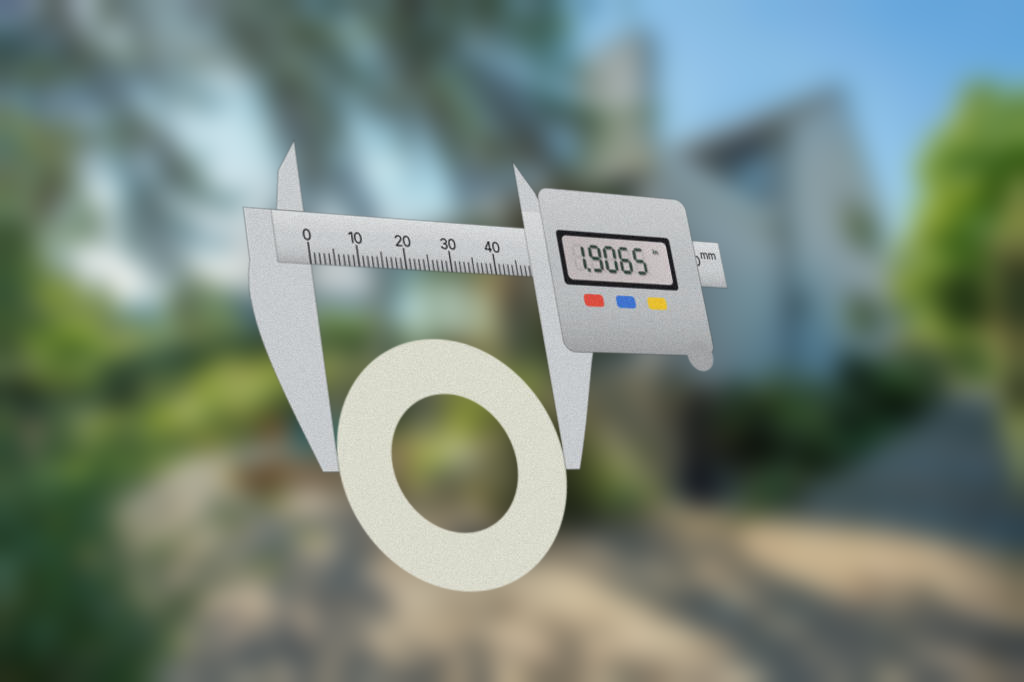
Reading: value=1.9065 unit=in
